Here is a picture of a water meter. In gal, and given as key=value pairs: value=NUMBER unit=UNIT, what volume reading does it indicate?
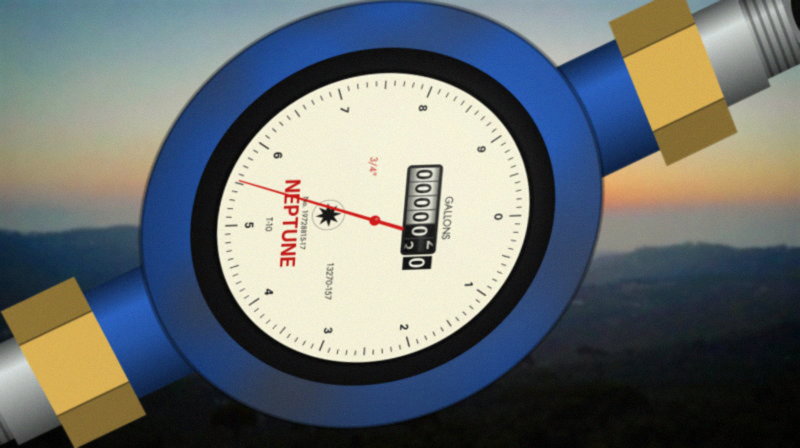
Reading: value=25.5 unit=gal
